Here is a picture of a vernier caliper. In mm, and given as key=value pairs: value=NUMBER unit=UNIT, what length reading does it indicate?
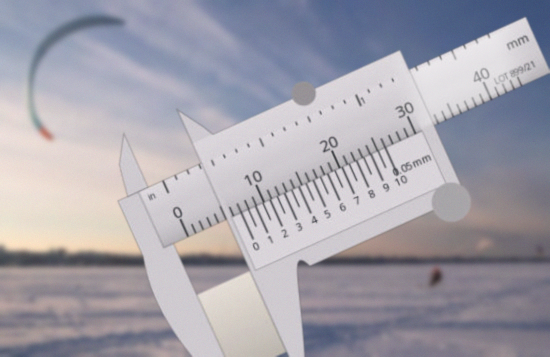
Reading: value=7.0 unit=mm
